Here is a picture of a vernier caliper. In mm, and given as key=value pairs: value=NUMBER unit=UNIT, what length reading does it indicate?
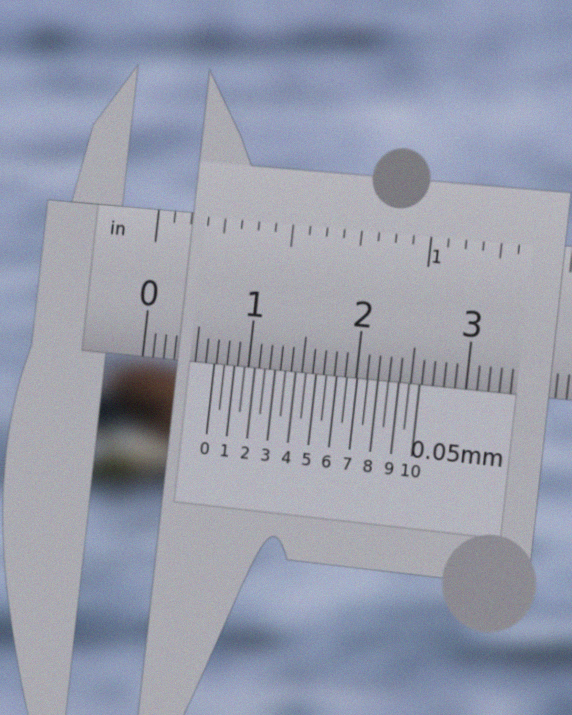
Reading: value=6.8 unit=mm
